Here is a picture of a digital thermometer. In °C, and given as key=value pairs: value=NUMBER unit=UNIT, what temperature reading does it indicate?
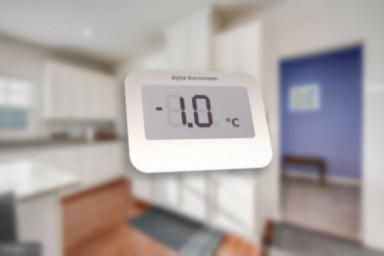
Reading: value=-1.0 unit=°C
